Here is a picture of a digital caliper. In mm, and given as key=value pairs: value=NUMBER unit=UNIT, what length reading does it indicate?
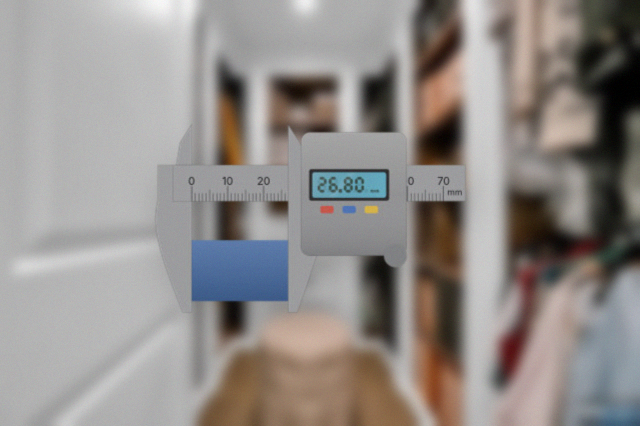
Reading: value=26.80 unit=mm
